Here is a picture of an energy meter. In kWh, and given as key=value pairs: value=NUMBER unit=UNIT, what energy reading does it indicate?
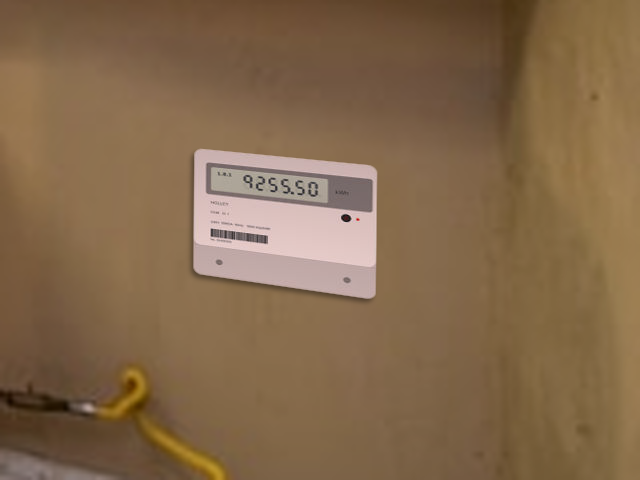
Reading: value=9255.50 unit=kWh
